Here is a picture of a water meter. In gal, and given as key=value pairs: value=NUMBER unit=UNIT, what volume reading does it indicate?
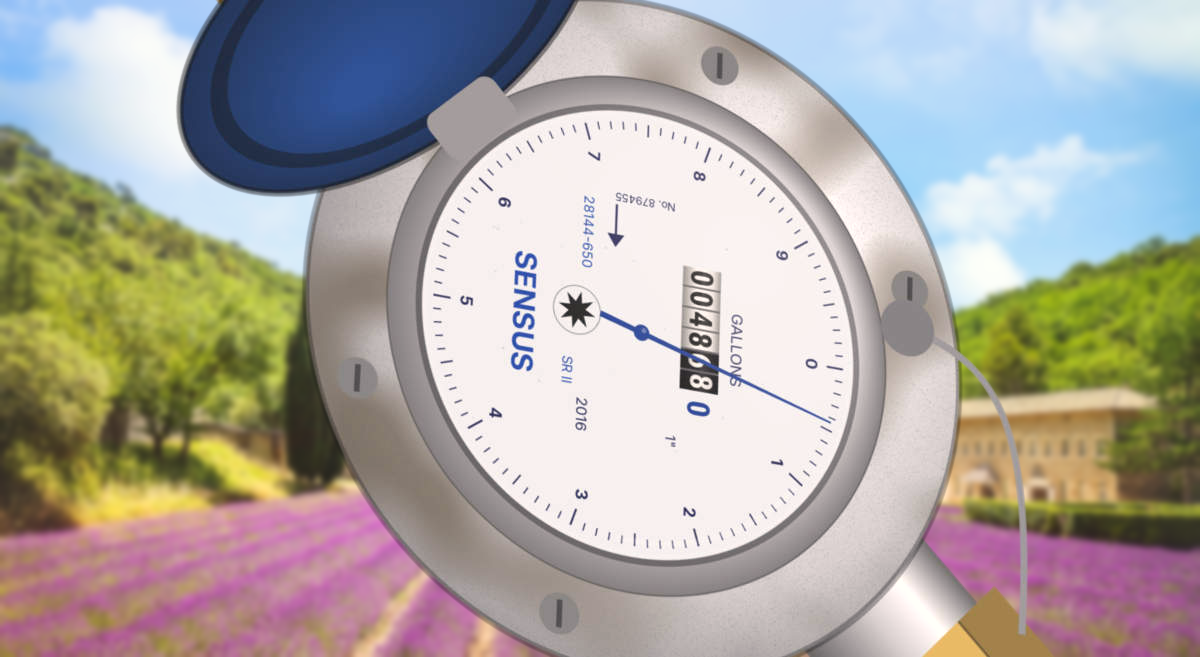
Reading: value=48680.4 unit=gal
